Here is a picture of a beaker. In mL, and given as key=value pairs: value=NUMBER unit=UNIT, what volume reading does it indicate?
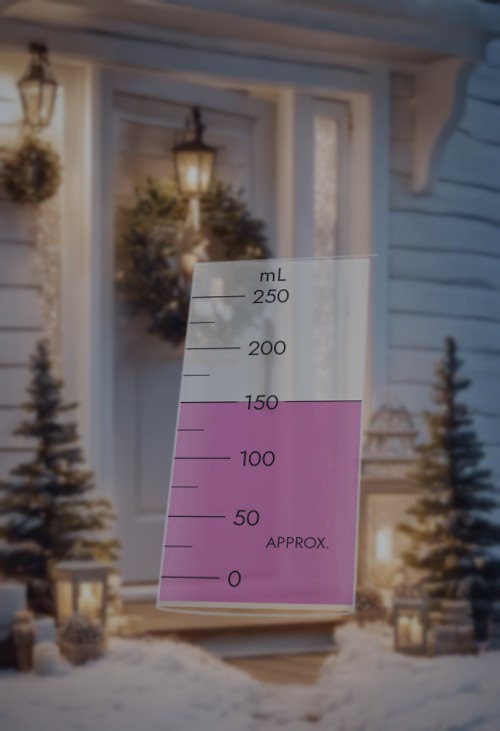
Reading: value=150 unit=mL
